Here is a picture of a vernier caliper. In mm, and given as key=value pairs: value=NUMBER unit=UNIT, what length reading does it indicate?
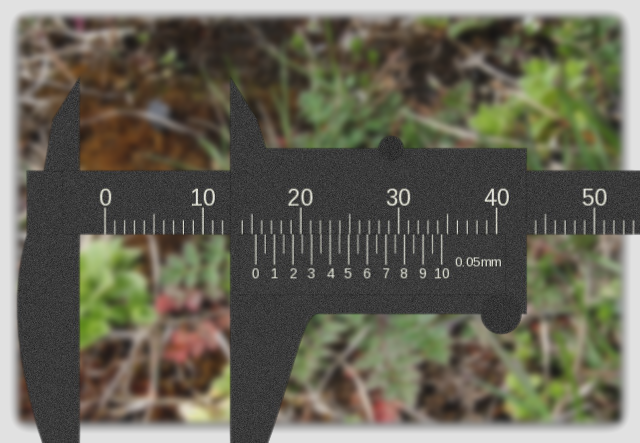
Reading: value=15.4 unit=mm
